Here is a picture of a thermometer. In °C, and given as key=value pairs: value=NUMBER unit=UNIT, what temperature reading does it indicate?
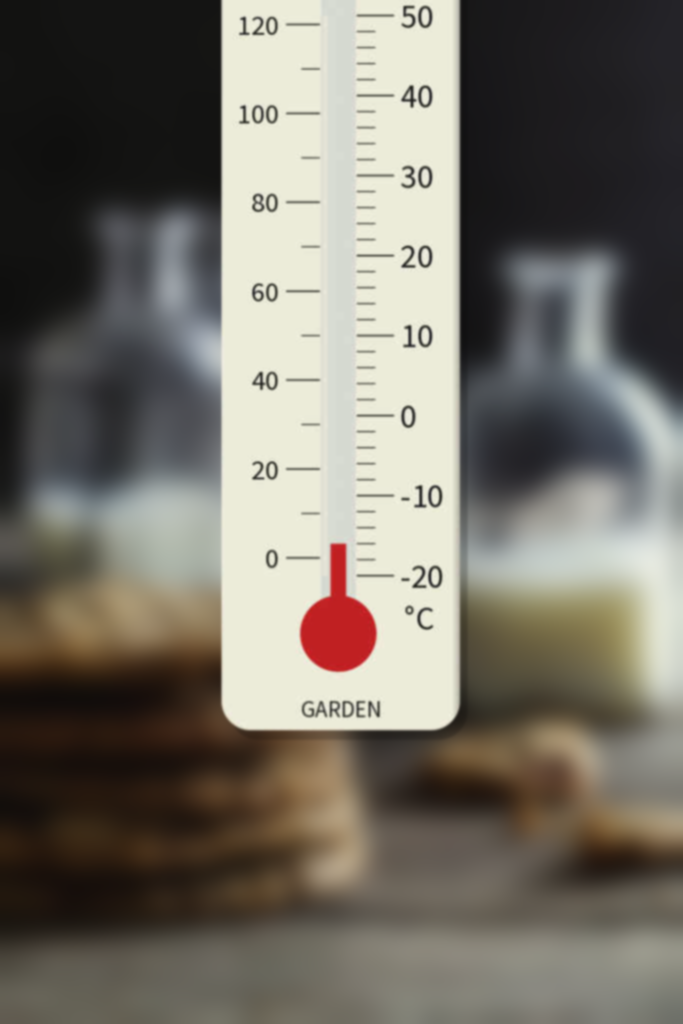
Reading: value=-16 unit=°C
